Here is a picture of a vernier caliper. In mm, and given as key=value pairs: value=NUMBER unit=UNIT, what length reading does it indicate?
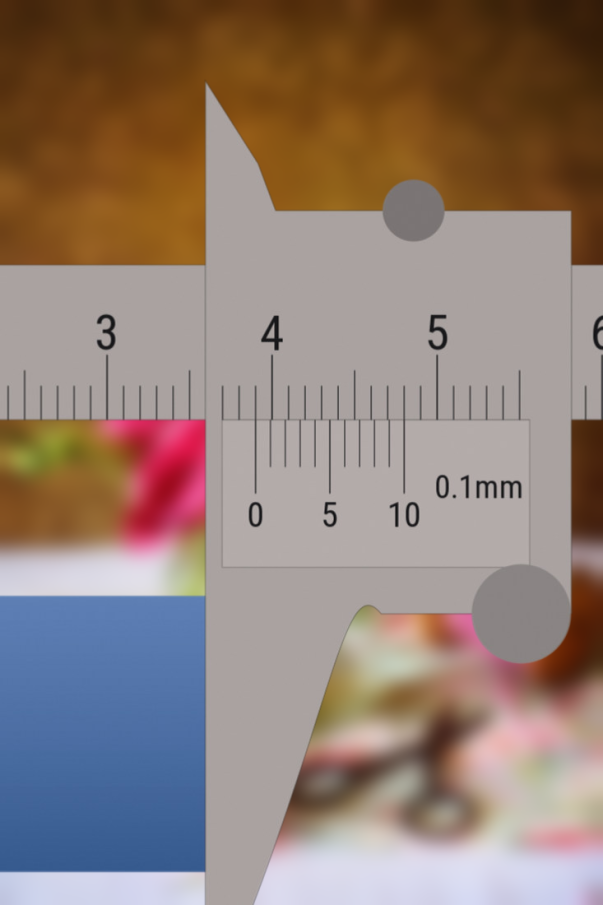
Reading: value=39.0 unit=mm
